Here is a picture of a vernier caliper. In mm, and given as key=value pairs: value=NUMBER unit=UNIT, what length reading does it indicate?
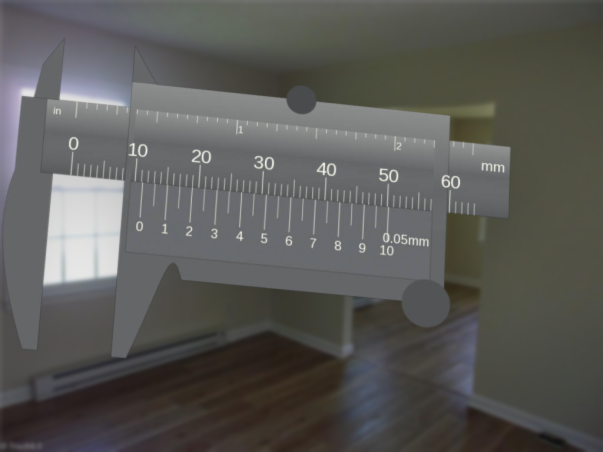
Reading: value=11.2 unit=mm
